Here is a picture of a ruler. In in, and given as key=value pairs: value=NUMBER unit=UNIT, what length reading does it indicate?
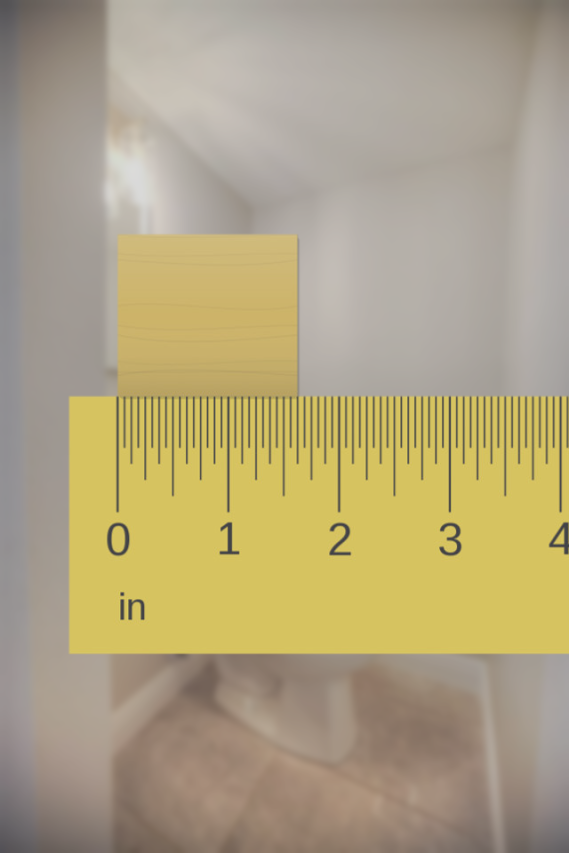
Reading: value=1.625 unit=in
